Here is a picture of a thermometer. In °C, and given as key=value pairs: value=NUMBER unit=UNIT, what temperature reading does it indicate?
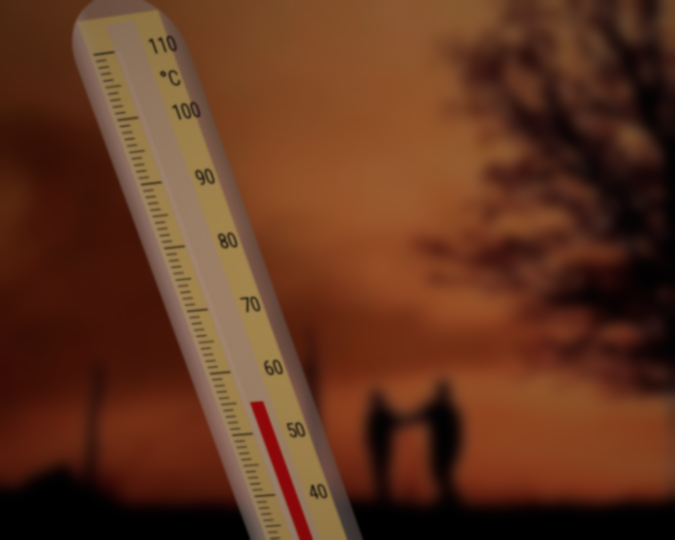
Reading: value=55 unit=°C
